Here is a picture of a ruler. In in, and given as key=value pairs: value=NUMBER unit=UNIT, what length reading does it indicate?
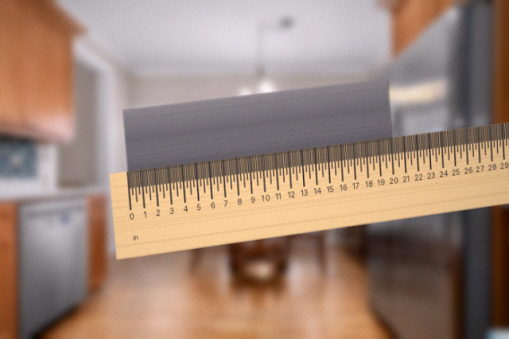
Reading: value=20 unit=in
